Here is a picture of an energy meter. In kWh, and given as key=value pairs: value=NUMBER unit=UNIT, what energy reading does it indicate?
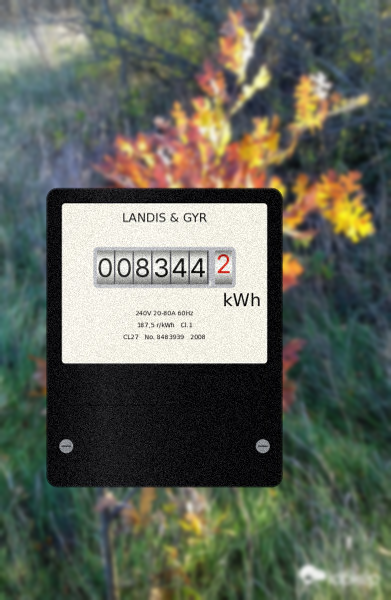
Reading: value=8344.2 unit=kWh
